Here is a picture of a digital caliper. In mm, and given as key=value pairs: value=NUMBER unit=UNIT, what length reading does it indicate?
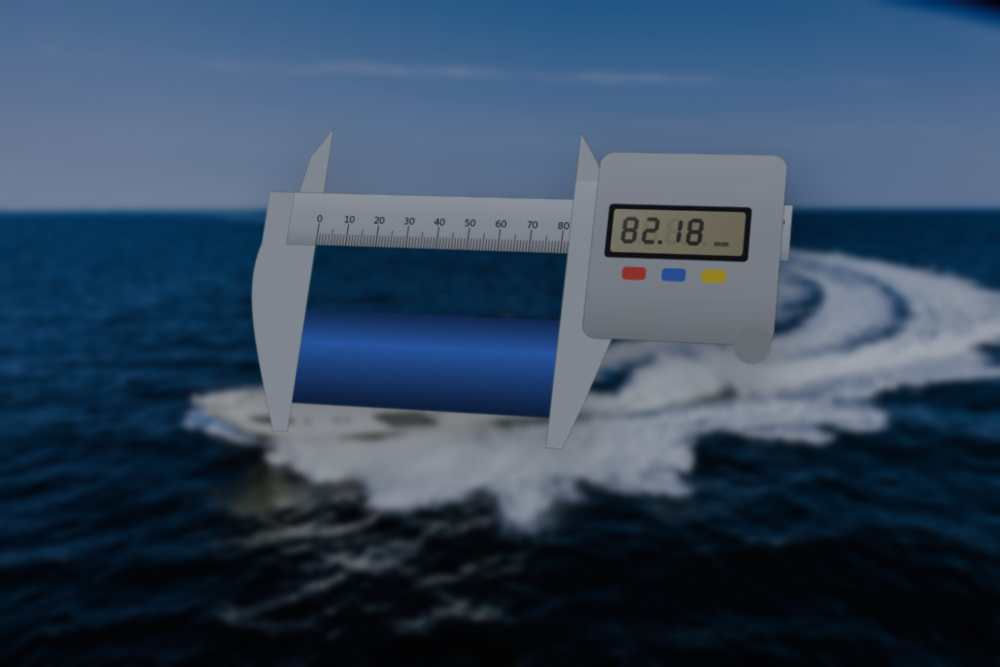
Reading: value=82.18 unit=mm
